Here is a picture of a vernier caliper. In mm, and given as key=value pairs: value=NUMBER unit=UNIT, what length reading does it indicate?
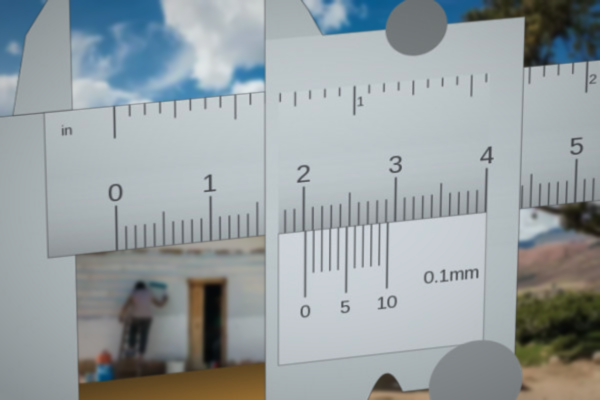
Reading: value=20.2 unit=mm
